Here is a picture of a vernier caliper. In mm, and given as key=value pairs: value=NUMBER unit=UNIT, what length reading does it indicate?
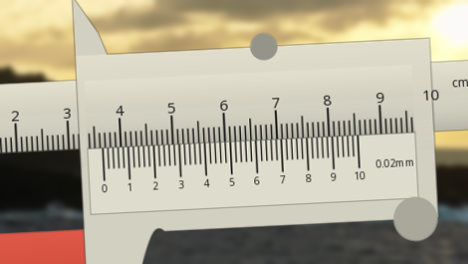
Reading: value=36.5 unit=mm
